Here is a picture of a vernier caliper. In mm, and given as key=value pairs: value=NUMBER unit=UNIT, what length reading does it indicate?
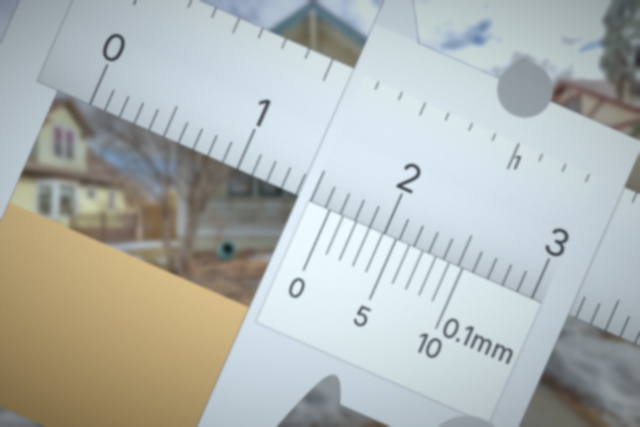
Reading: value=16.3 unit=mm
